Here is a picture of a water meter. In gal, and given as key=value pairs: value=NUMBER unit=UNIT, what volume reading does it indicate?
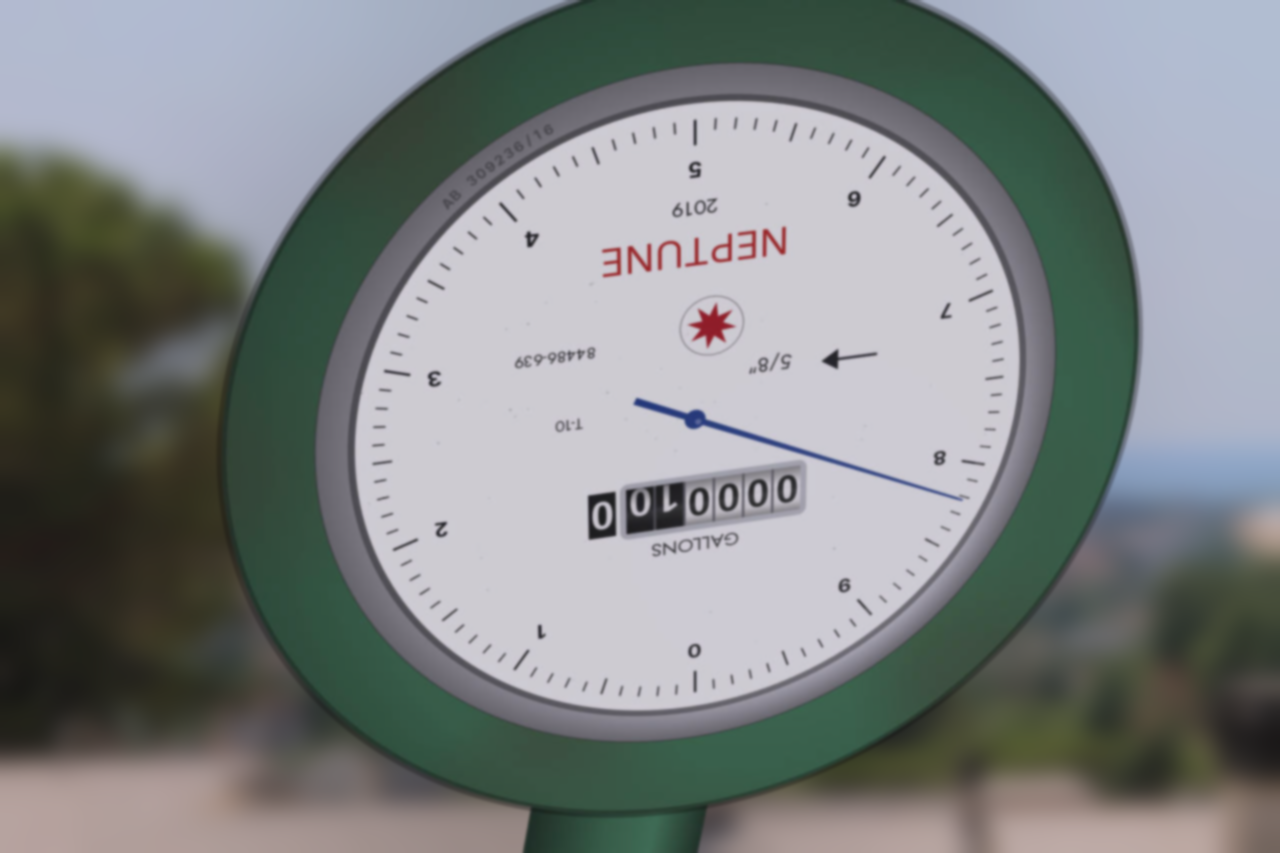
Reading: value=98.2 unit=gal
